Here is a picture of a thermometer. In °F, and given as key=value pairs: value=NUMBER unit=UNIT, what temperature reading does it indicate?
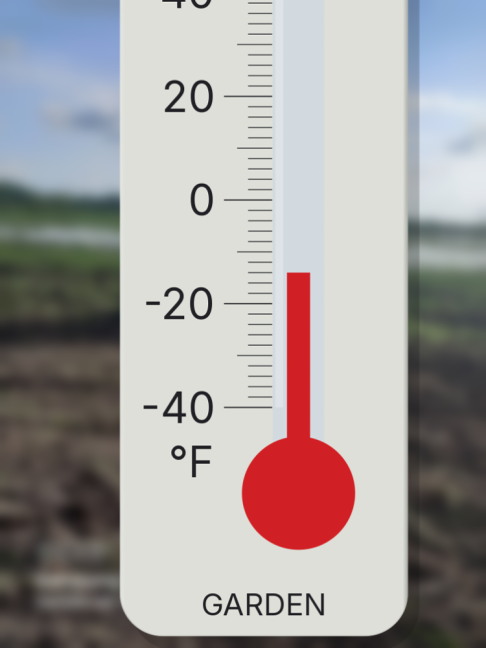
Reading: value=-14 unit=°F
